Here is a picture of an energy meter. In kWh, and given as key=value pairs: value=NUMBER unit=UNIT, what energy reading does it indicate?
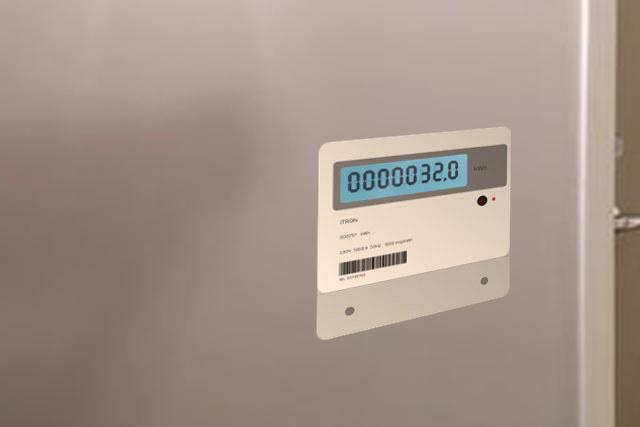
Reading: value=32.0 unit=kWh
